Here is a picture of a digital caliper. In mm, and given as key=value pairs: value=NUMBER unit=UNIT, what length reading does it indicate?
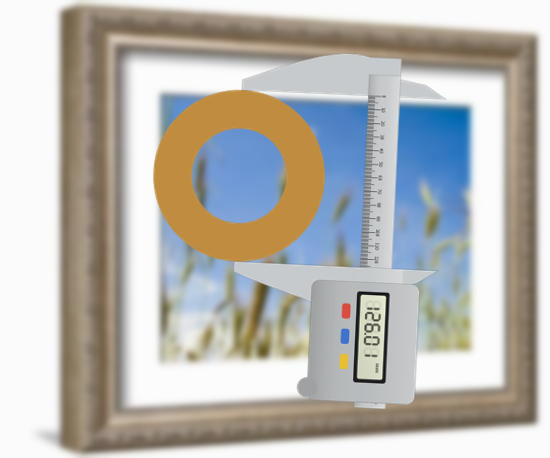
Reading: value=126.01 unit=mm
